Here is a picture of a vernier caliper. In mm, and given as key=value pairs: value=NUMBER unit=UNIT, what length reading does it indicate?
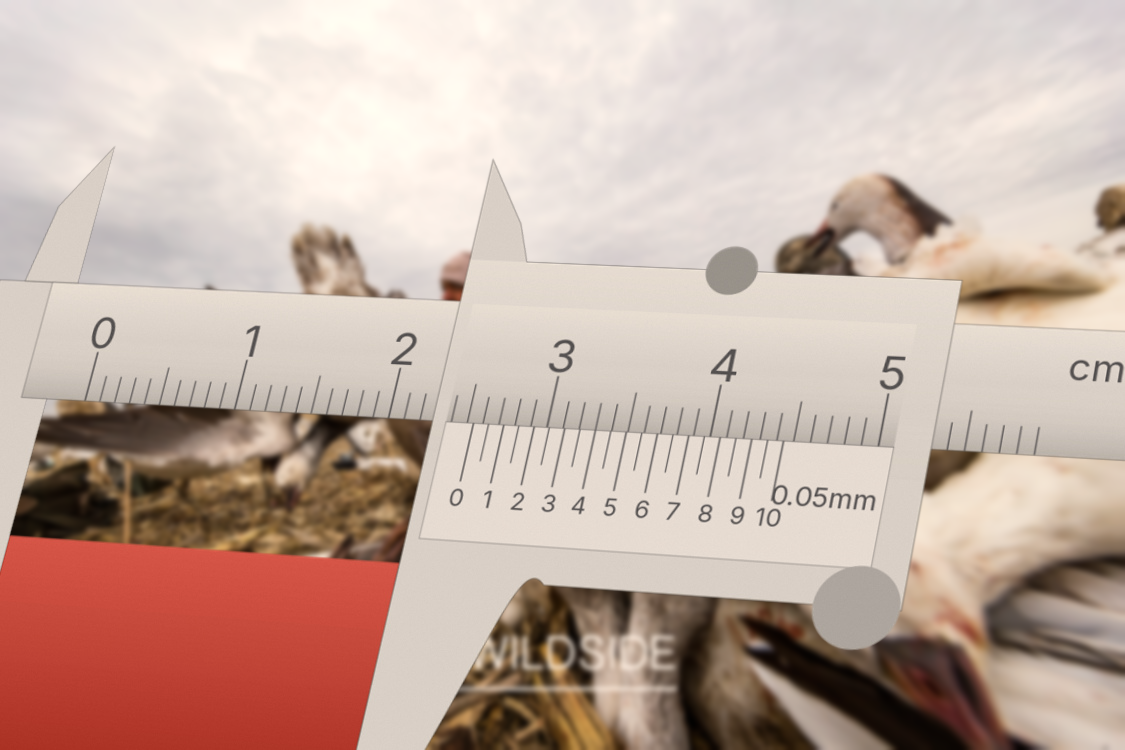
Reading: value=25.4 unit=mm
